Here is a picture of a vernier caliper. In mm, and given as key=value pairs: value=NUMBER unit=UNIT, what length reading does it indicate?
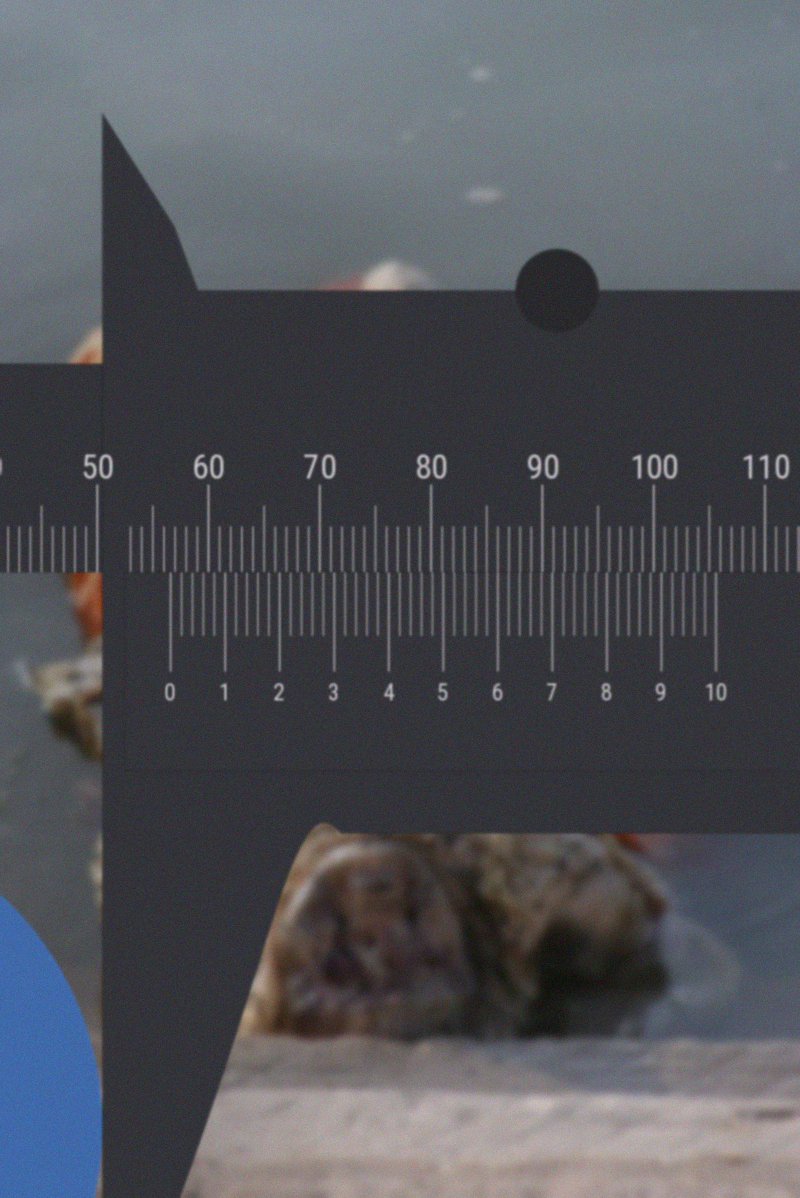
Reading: value=56.6 unit=mm
